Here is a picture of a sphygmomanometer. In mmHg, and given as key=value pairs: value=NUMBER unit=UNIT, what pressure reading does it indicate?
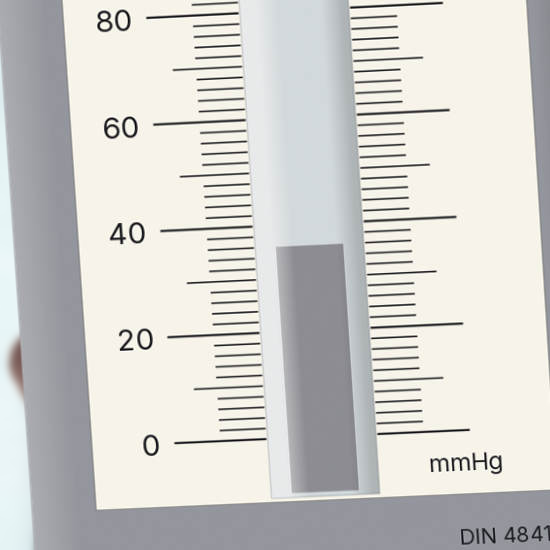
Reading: value=36 unit=mmHg
